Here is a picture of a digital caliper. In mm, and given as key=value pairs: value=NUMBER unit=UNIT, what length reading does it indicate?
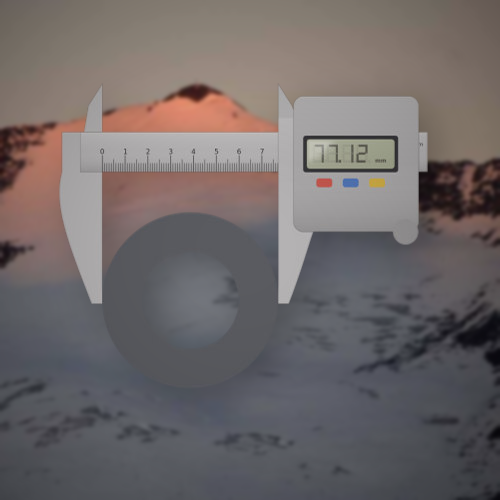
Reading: value=77.12 unit=mm
